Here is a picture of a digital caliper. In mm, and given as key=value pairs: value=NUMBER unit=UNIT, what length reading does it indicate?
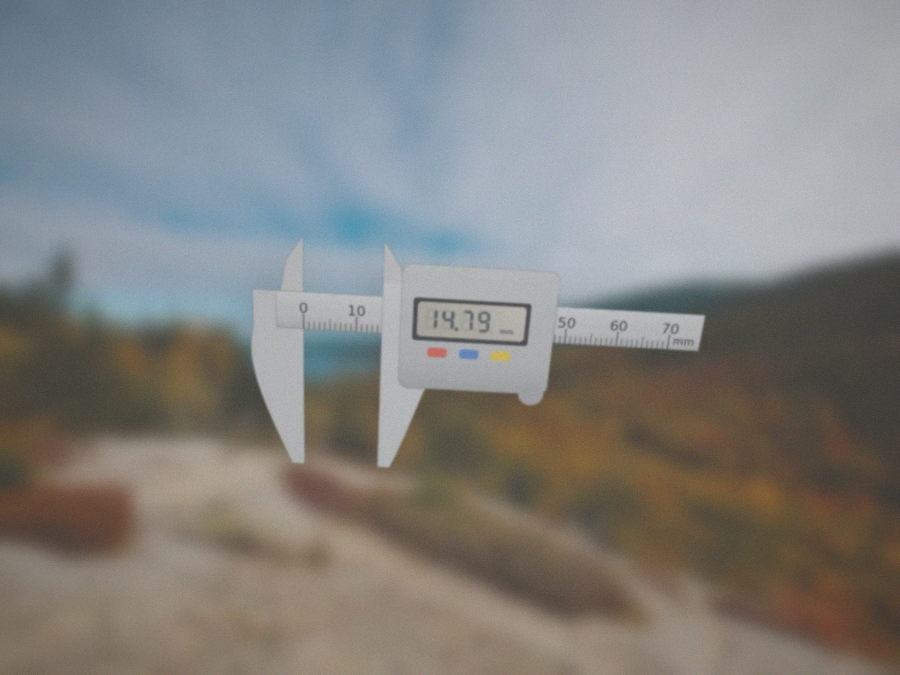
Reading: value=14.79 unit=mm
